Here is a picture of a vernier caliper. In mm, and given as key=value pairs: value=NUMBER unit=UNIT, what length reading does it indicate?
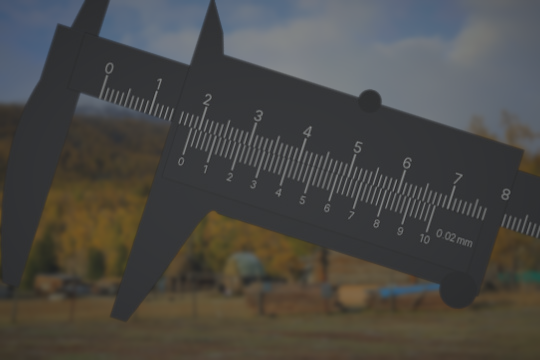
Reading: value=18.5 unit=mm
